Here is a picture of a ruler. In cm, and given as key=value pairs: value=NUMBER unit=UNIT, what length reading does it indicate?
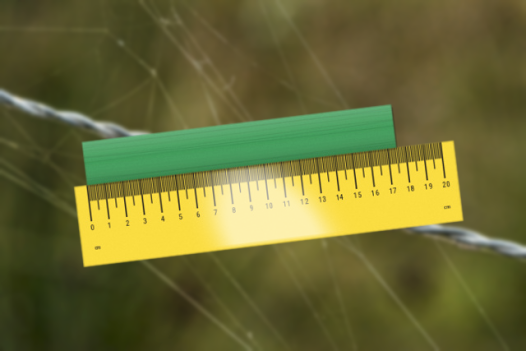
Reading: value=17.5 unit=cm
